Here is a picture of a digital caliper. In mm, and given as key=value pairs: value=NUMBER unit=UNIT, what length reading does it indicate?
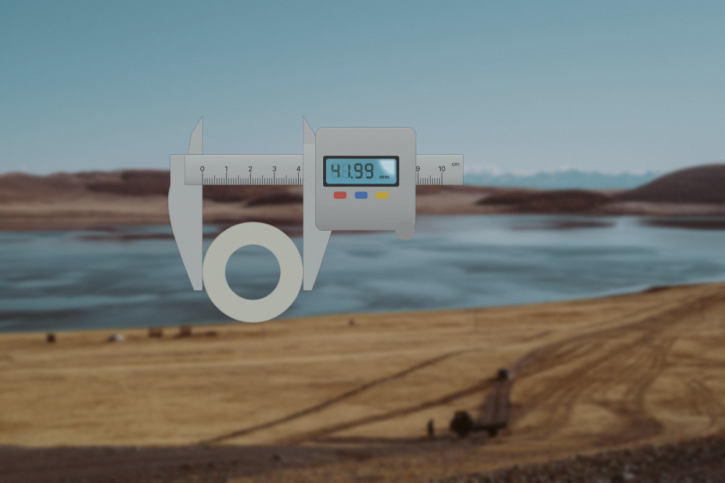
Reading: value=41.99 unit=mm
